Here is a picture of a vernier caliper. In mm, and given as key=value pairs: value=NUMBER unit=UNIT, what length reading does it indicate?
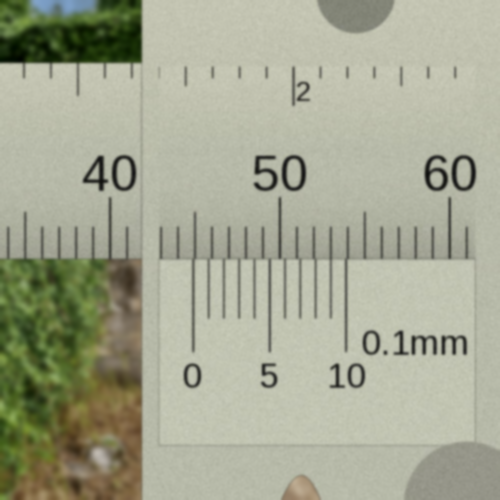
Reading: value=44.9 unit=mm
